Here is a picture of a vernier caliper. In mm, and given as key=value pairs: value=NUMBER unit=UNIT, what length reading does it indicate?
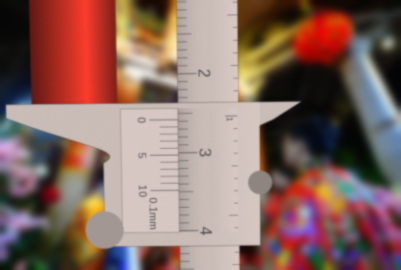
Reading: value=25.8 unit=mm
